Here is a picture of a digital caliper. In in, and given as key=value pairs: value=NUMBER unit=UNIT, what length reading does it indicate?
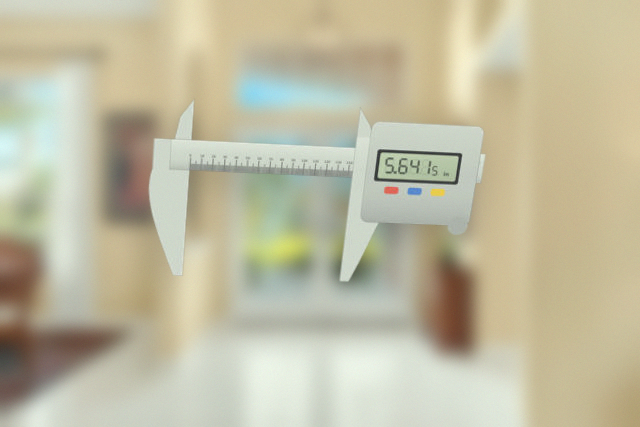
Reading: value=5.6415 unit=in
